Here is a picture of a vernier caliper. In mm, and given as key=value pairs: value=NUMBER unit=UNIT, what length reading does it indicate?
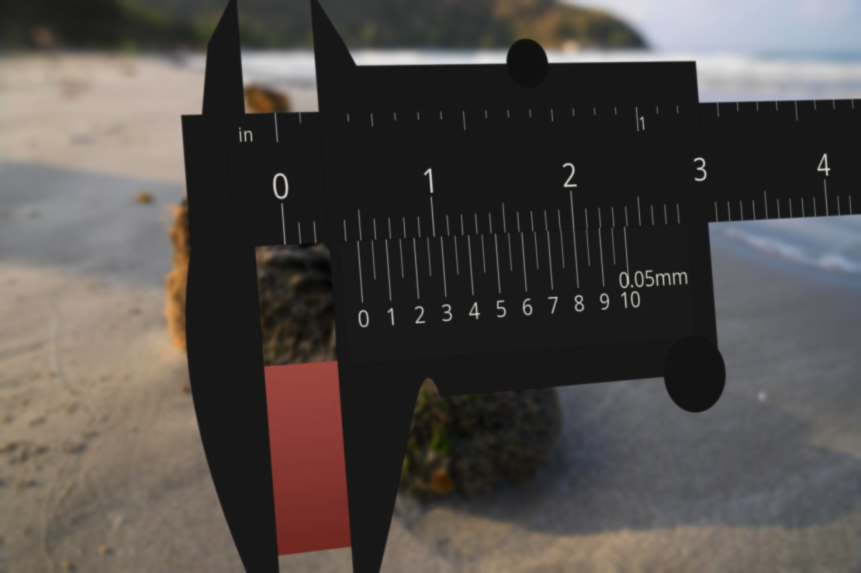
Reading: value=4.8 unit=mm
